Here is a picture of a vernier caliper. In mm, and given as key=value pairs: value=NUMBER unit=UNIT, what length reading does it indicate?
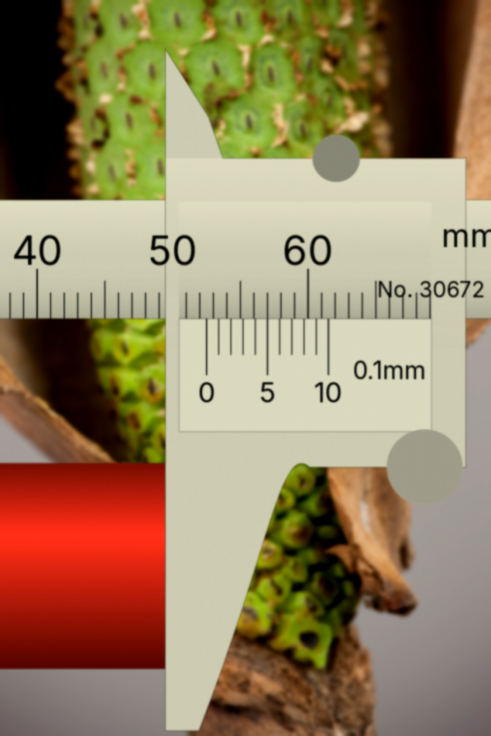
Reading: value=52.5 unit=mm
